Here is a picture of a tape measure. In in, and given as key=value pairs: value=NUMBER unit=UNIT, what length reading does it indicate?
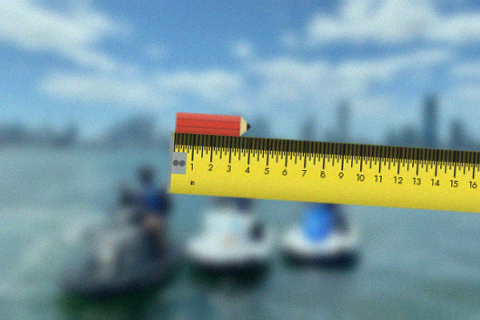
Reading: value=4 unit=in
